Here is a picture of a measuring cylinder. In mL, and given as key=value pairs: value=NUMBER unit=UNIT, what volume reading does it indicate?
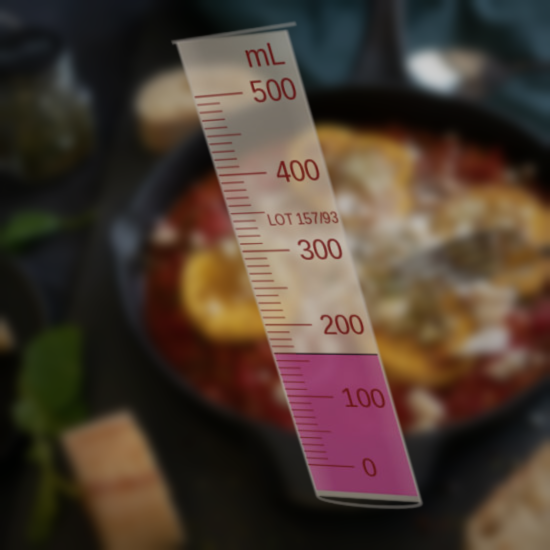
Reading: value=160 unit=mL
